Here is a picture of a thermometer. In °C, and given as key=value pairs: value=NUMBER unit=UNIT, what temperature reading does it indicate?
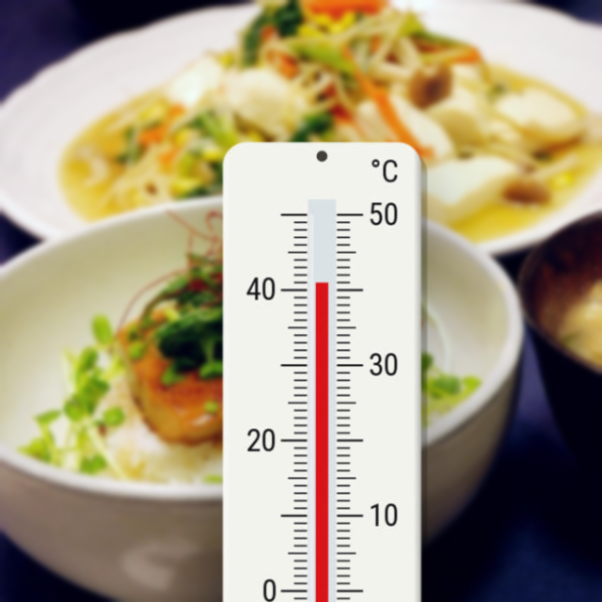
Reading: value=41 unit=°C
